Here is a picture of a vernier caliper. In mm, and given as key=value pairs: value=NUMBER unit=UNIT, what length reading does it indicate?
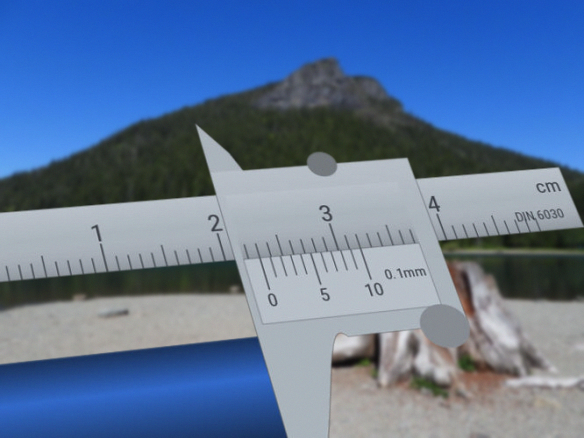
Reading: value=23.0 unit=mm
